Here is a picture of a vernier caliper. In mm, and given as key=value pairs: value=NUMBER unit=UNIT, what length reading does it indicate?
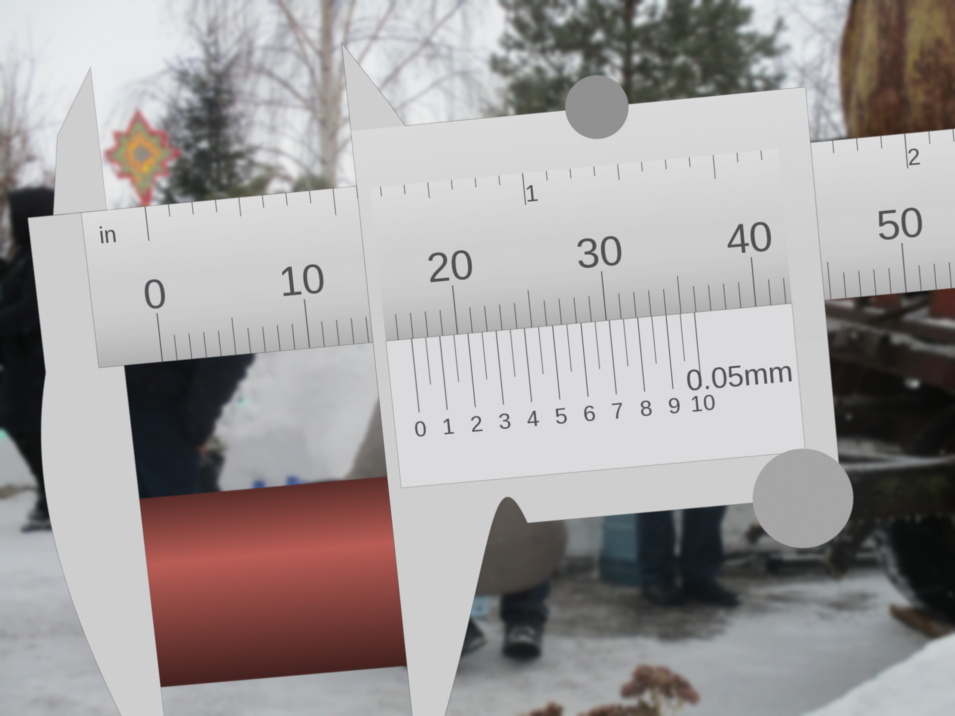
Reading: value=16.9 unit=mm
